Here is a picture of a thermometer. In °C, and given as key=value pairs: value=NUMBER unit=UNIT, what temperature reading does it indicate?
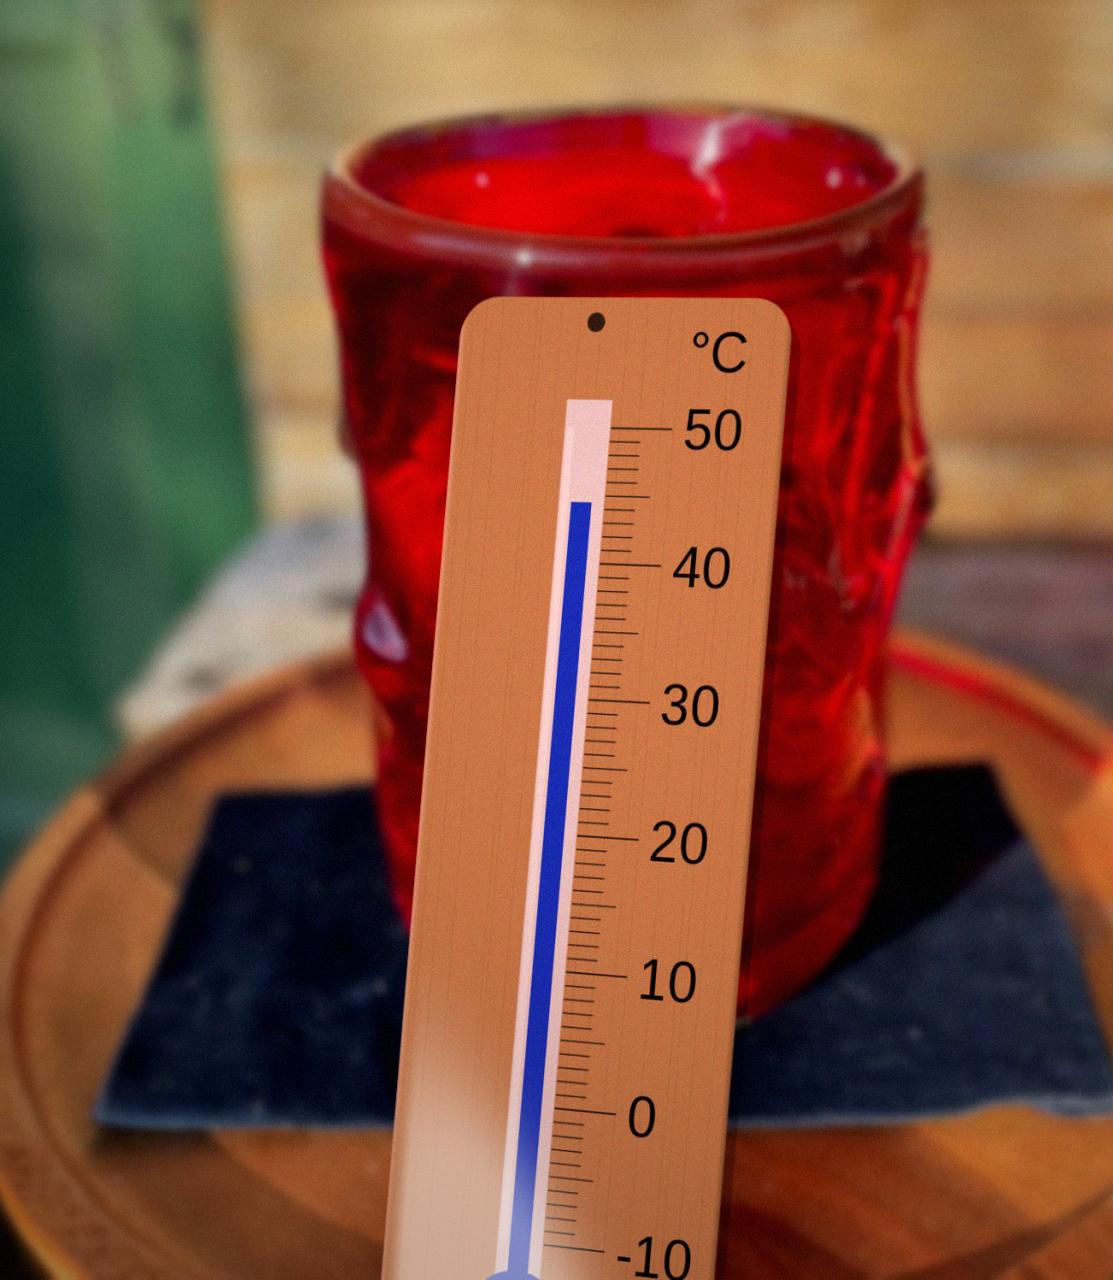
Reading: value=44.5 unit=°C
